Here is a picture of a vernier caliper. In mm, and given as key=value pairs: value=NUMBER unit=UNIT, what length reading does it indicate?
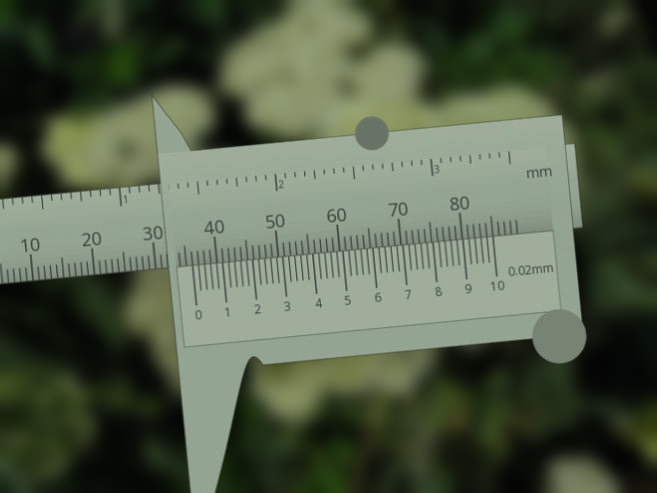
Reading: value=36.0 unit=mm
